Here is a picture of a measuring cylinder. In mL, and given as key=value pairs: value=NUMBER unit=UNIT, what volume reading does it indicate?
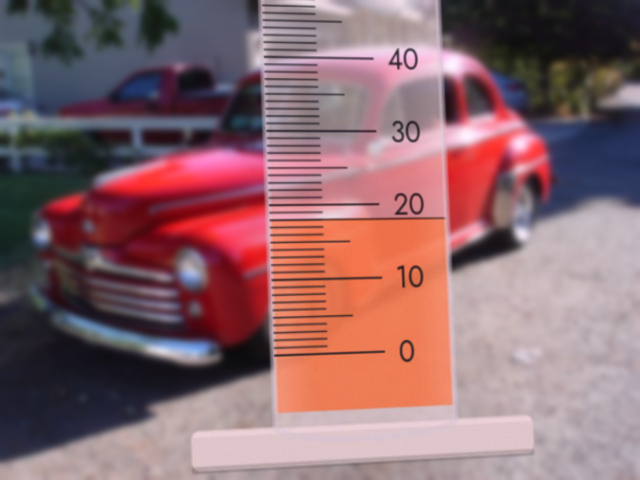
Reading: value=18 unit=mL
